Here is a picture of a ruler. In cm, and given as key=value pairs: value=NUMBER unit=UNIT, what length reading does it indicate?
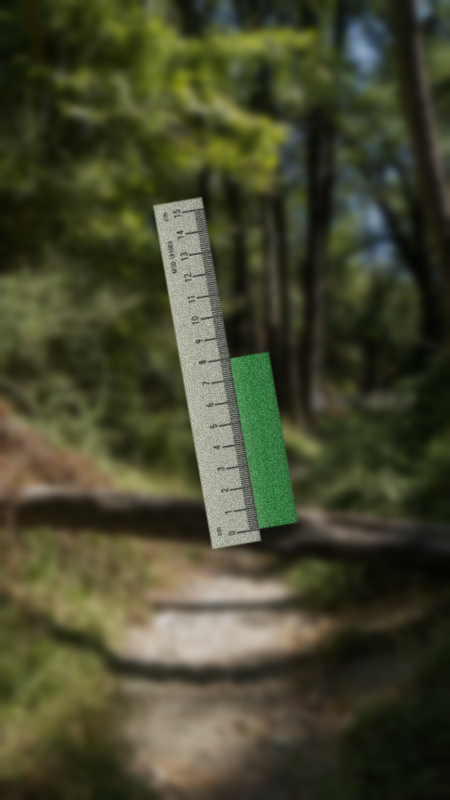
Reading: value=8 unit=cm
